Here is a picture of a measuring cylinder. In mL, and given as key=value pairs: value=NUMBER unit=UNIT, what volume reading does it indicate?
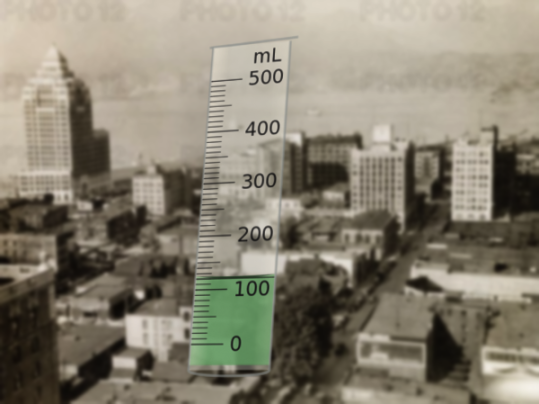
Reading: value=120 unit=mL
